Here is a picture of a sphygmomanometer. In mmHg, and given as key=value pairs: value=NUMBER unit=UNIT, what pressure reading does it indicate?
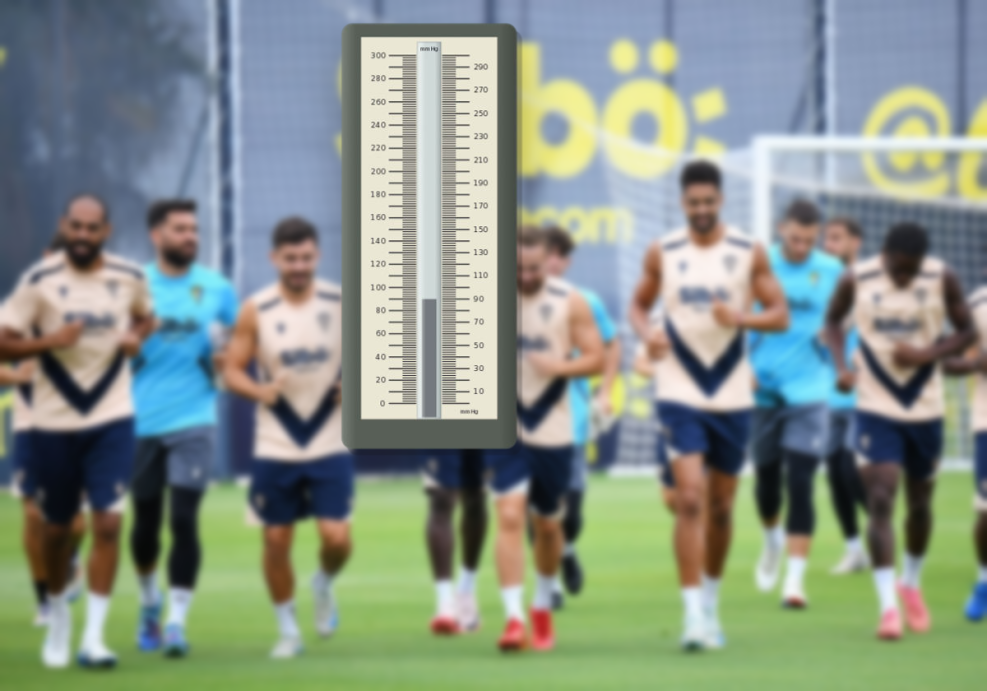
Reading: value=90 unit=mmHg
